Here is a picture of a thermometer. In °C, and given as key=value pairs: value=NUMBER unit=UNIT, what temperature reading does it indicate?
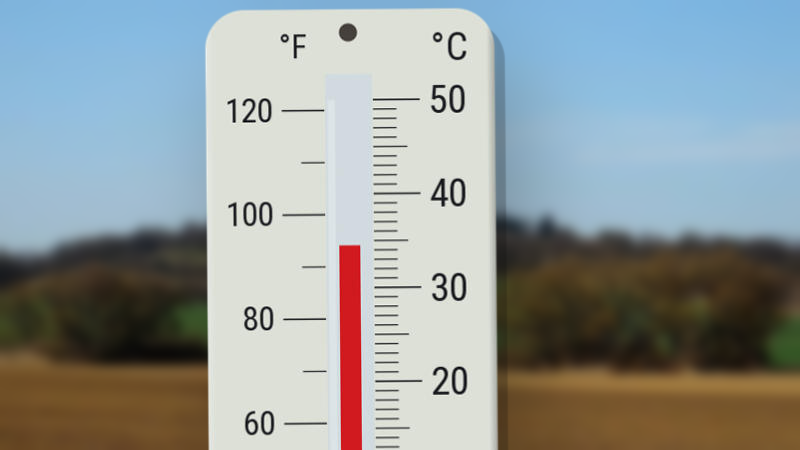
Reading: value=34.5 unit=°C
